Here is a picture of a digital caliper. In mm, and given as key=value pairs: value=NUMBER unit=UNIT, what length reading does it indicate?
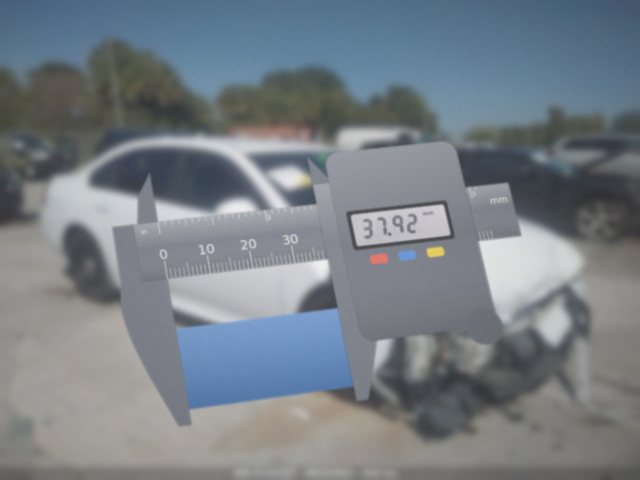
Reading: value=37.92 unit=mm
